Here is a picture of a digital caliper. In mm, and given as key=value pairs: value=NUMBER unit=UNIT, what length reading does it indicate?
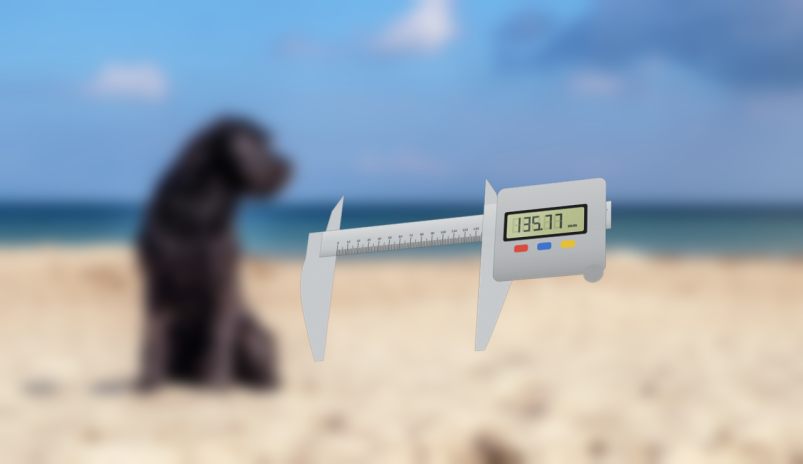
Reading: value=135.77 unit=mm
